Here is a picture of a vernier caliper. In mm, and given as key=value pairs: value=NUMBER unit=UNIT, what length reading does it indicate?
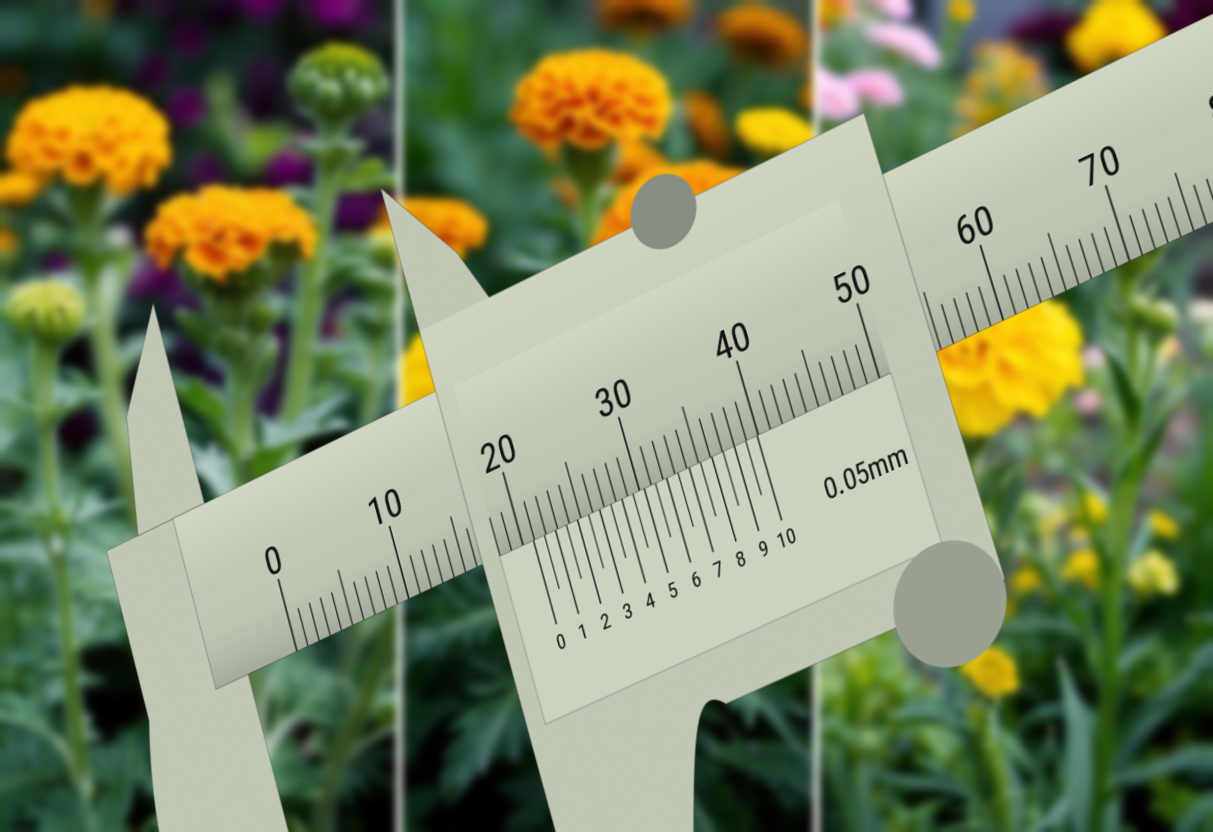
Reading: value=20.9 unit=mm
